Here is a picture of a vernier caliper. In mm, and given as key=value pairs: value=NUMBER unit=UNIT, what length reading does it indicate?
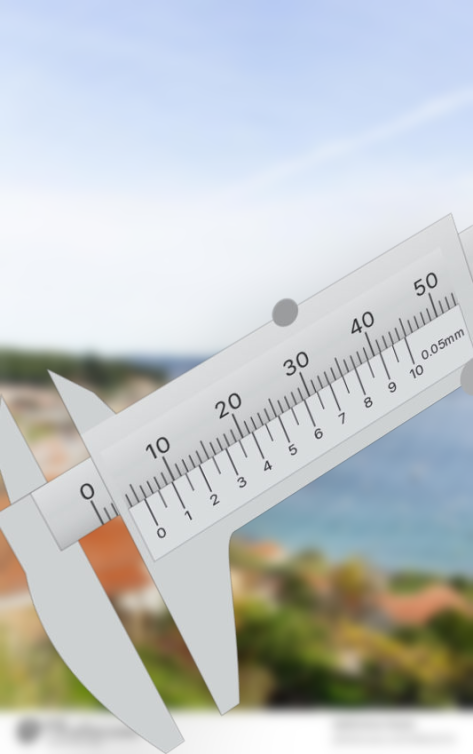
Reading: value=5.8 unit=mm
